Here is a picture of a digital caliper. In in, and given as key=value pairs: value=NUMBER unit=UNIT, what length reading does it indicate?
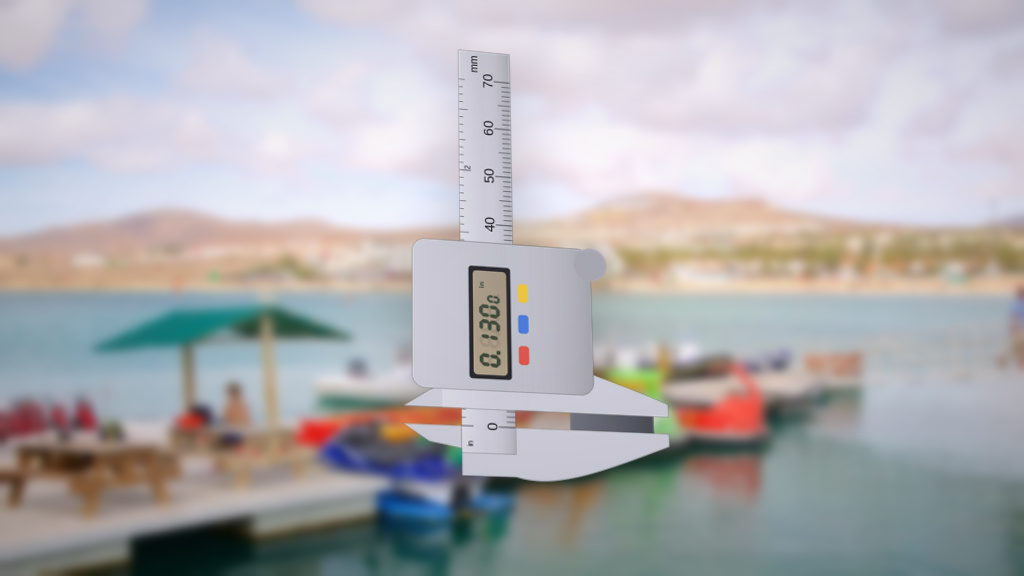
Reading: value=0.1300 unit=in
